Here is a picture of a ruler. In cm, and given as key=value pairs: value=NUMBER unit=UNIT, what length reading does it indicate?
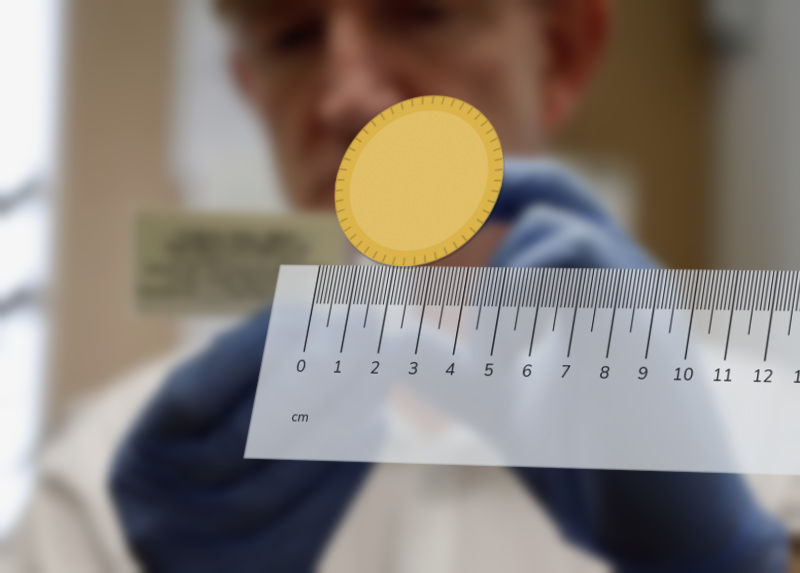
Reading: value=4.5 unit=cm
